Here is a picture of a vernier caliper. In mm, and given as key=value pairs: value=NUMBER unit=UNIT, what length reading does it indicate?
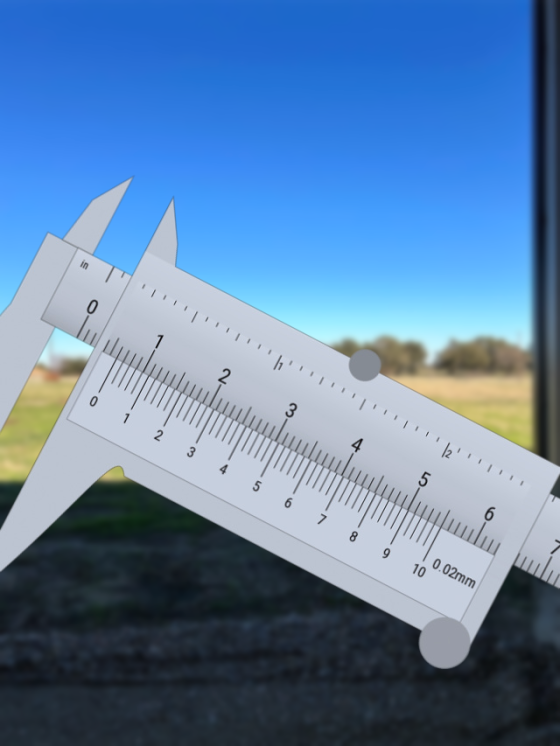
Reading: value=6.0 unit=mm
